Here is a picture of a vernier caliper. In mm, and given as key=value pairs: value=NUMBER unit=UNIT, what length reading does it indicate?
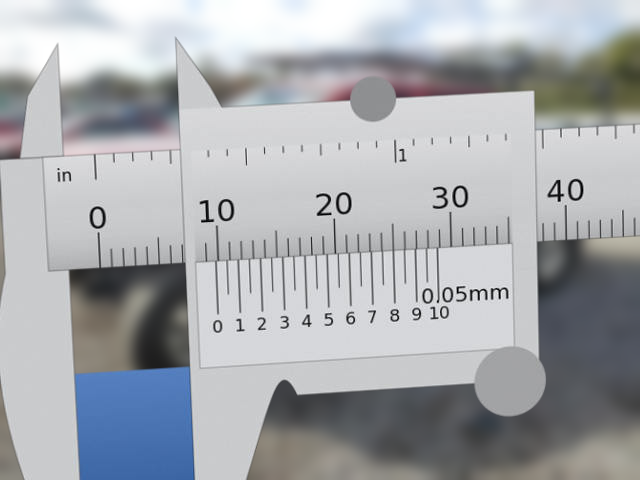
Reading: value=9.8 unit=mm
